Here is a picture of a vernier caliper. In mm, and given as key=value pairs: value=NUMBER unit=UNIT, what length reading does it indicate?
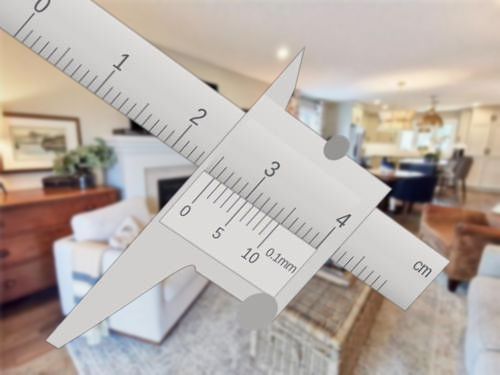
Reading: value=25.8 unit=mm
